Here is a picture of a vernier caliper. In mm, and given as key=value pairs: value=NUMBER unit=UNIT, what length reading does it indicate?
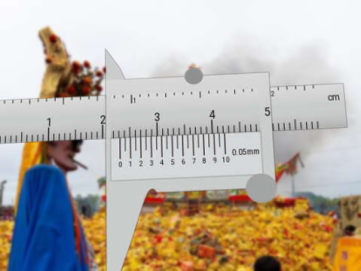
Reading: value=23.2 unit=mm
